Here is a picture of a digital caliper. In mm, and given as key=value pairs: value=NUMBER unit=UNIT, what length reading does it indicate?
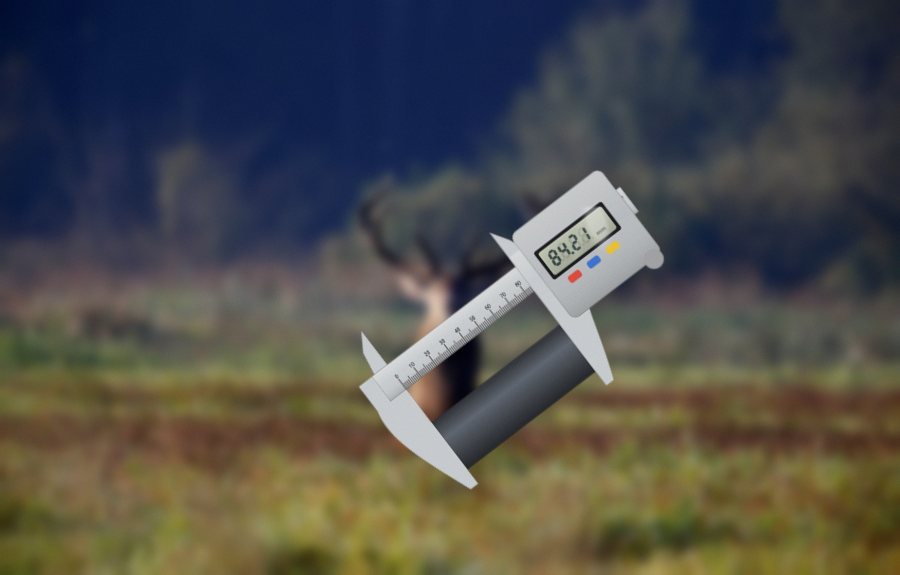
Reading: value=84.21 unit=mm
